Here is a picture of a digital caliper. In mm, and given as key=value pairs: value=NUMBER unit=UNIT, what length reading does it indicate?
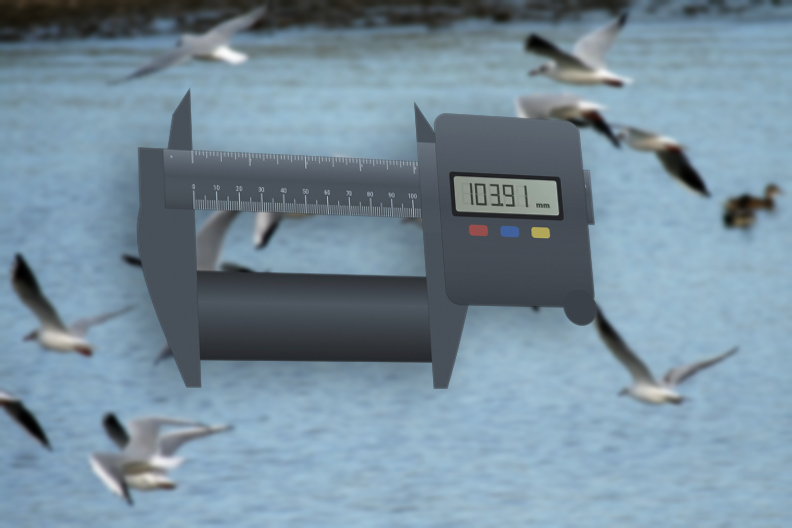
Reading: value=103.91 unit=mm
